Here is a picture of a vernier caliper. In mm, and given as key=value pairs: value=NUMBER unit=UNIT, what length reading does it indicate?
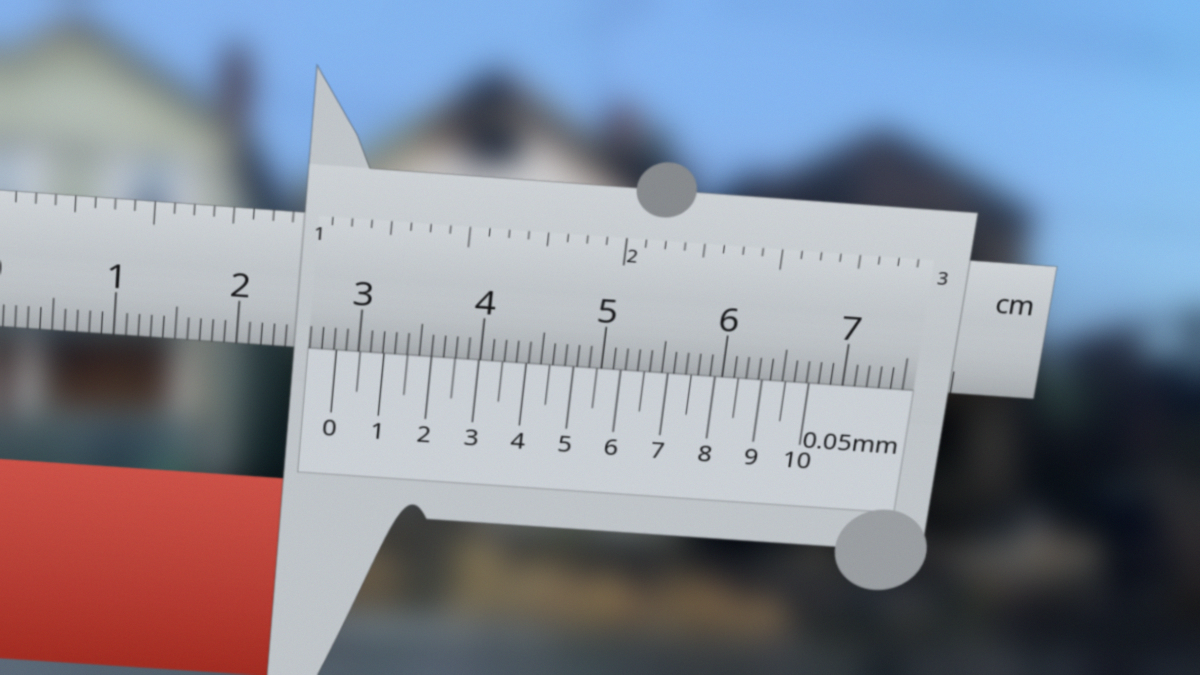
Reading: value=28.2 unit=mm
